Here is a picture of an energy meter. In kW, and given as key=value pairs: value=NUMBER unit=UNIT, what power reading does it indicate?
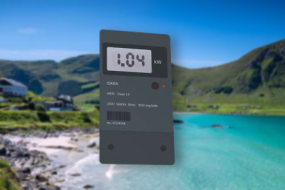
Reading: value=1.04 unit=kW
